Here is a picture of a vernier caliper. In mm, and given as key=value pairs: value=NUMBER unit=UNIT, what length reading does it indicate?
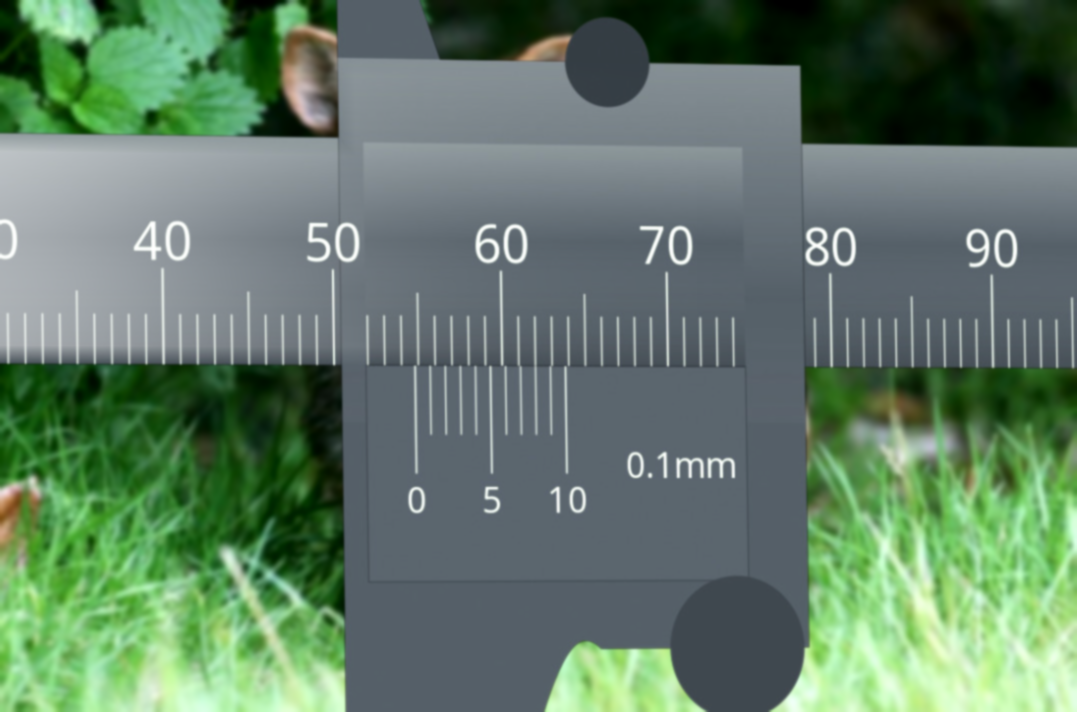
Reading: value=54.8 unit=mm
